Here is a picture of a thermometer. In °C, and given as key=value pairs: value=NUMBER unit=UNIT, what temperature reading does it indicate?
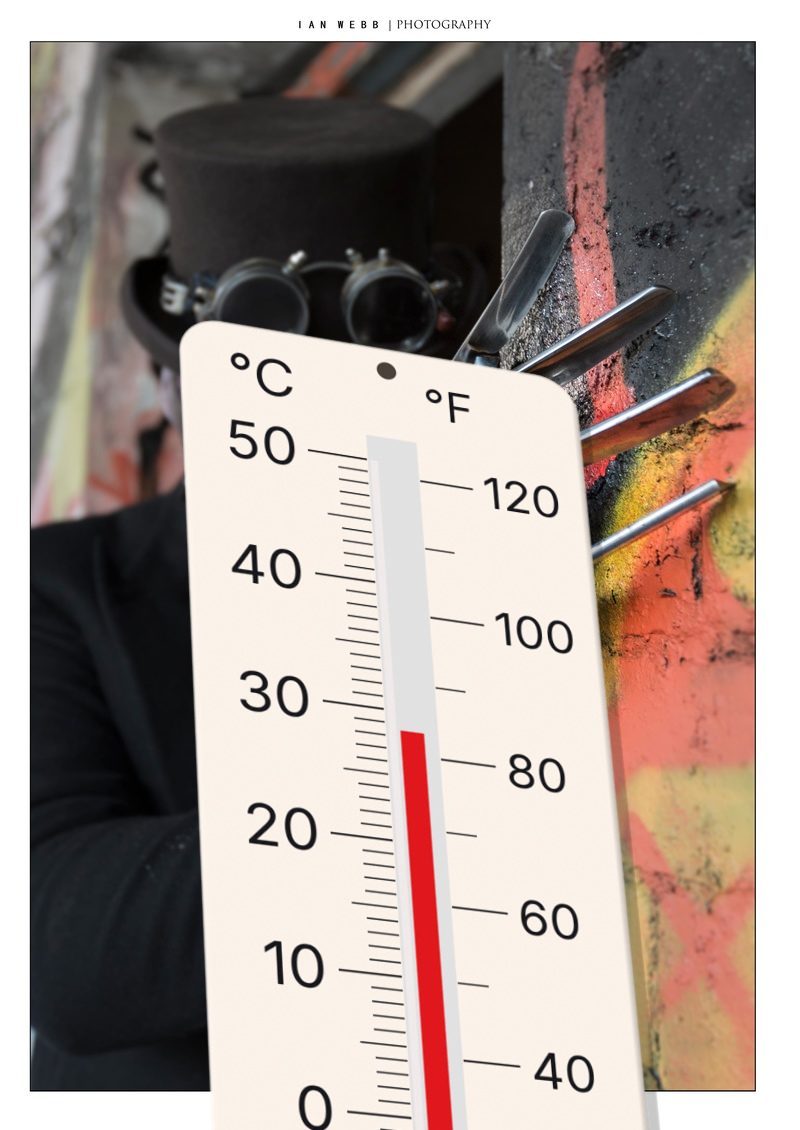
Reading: value=28.5 unit=°C
